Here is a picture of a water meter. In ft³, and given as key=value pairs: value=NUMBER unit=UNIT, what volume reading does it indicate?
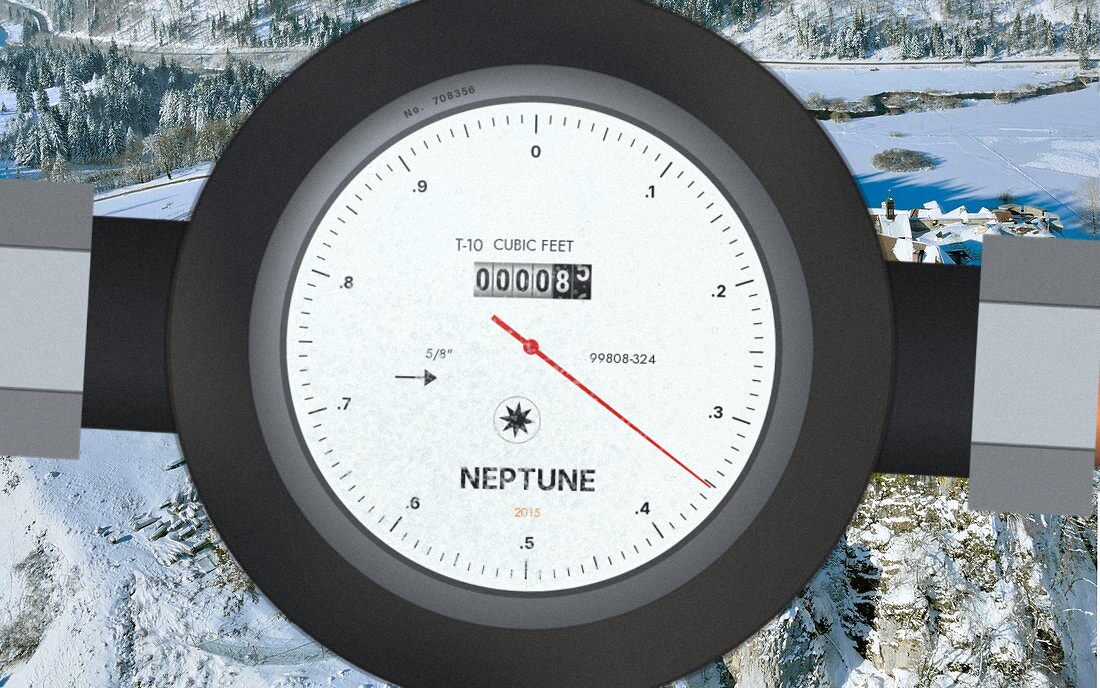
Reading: value=85.35 unit=ft³
